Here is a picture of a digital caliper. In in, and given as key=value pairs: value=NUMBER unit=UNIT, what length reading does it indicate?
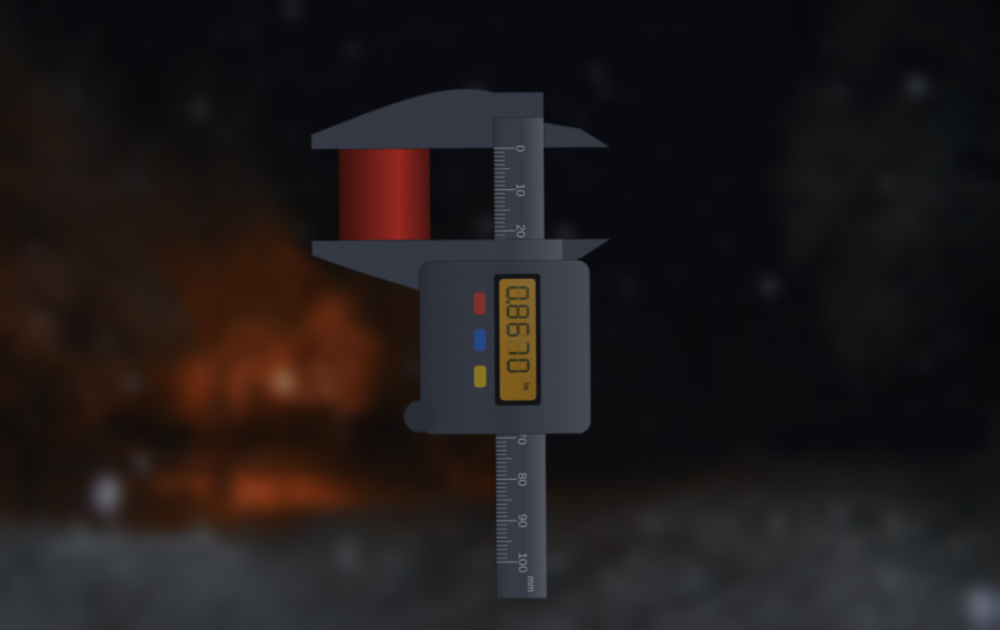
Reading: value=0.8670 unit=in
